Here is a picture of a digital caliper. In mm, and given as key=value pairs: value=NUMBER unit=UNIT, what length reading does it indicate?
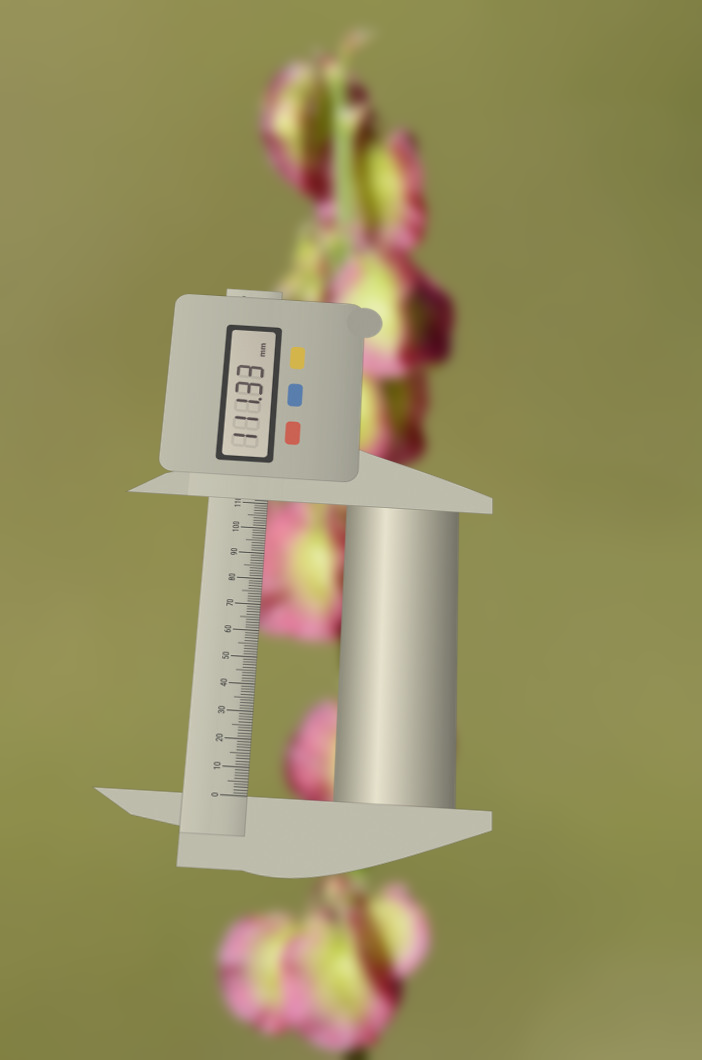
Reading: value=111.33 unit=mm
